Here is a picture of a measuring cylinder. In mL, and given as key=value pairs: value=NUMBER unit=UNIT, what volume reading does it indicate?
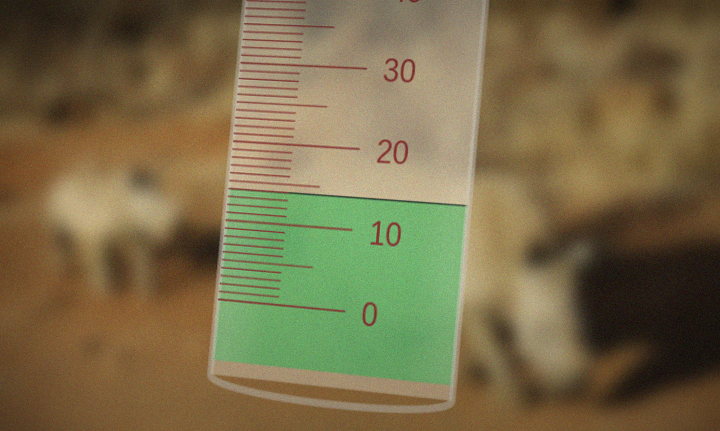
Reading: value=14 unit=mL
